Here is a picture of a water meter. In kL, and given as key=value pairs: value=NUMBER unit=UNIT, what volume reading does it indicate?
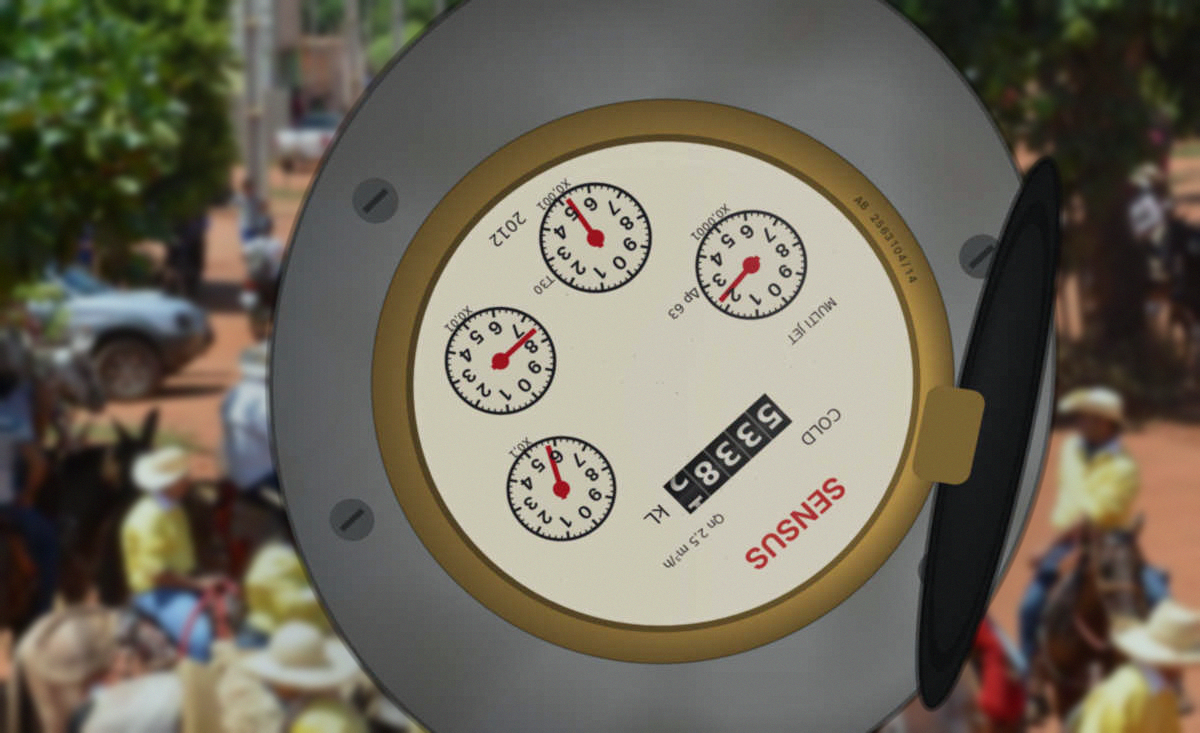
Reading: value=53381.5752 unit=kL
